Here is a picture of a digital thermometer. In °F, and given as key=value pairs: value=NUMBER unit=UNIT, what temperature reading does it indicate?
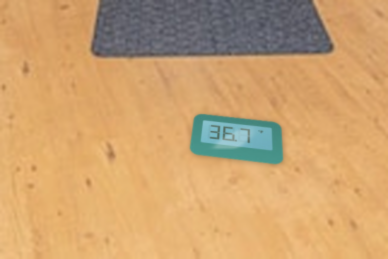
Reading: value=36.7 unit=°F
